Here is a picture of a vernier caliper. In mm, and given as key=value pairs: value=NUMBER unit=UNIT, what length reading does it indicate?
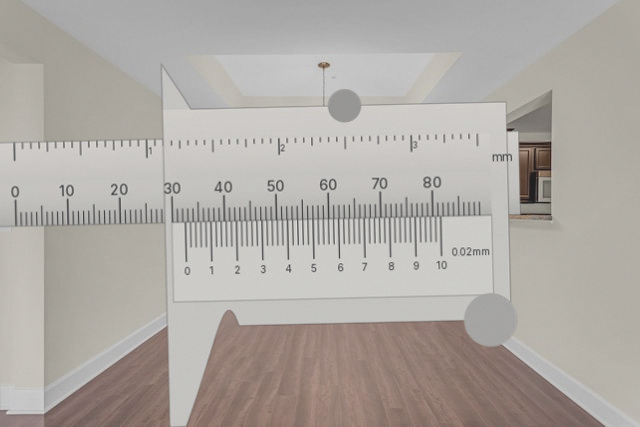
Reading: value=32.5 unit=mm
